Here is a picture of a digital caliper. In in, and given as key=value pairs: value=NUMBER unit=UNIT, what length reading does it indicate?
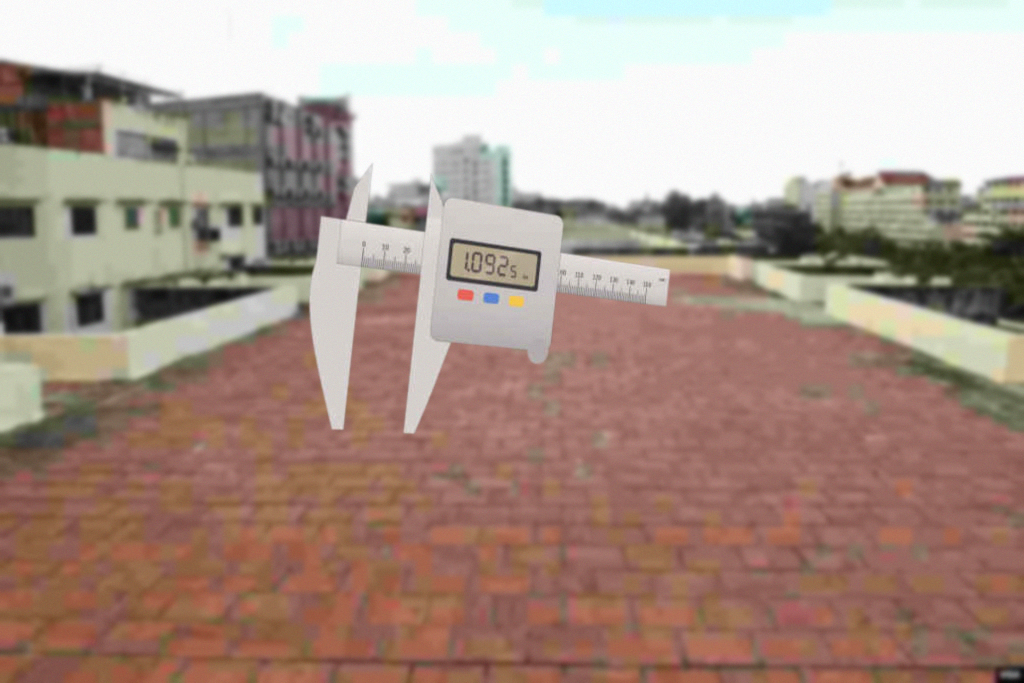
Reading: value=1.0925 unit=in
